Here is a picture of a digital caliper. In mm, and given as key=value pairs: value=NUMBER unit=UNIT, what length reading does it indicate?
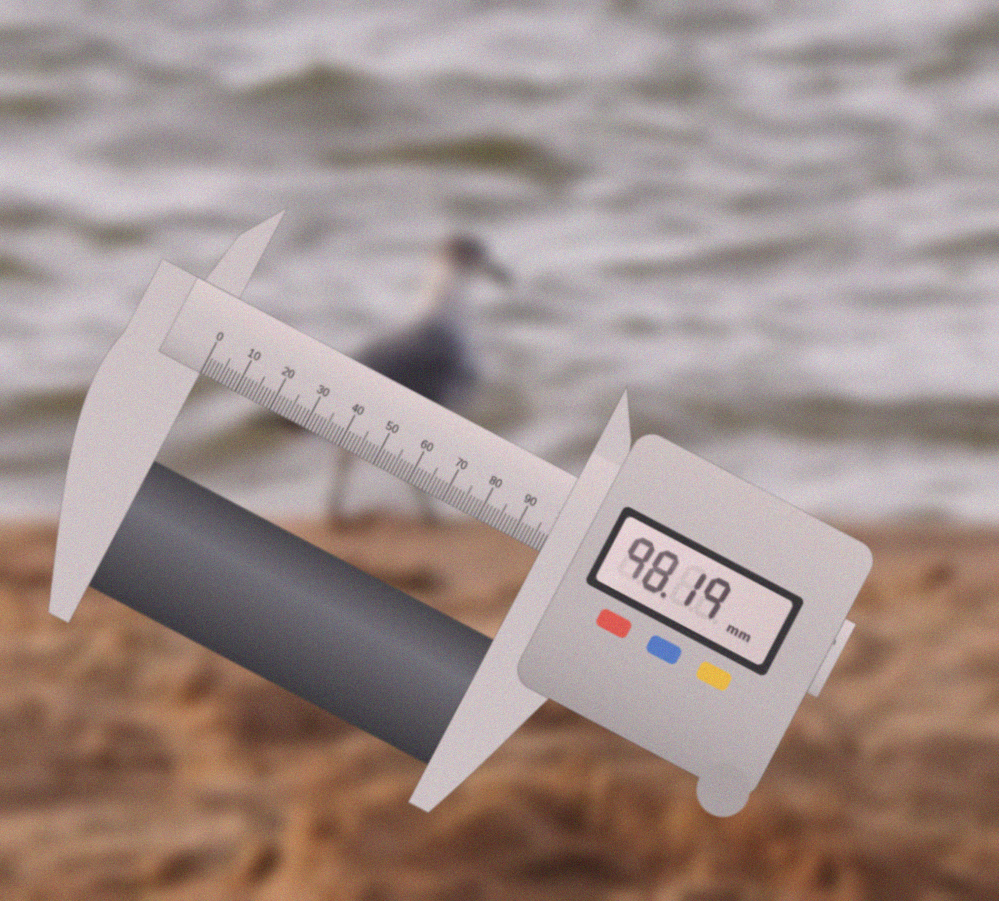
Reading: value=98.19 unit=mm
